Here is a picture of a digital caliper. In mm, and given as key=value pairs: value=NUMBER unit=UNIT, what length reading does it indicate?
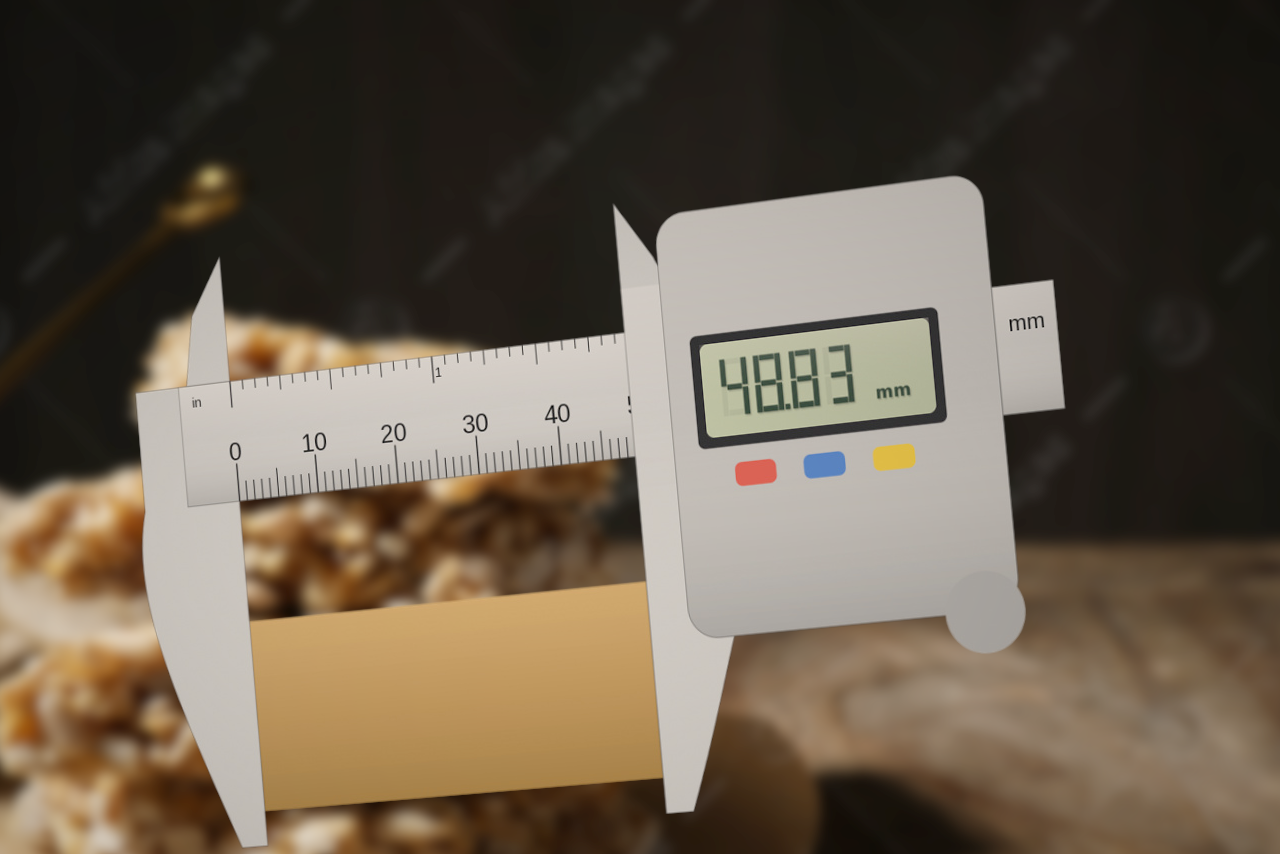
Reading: value=48.83 unit=mm
